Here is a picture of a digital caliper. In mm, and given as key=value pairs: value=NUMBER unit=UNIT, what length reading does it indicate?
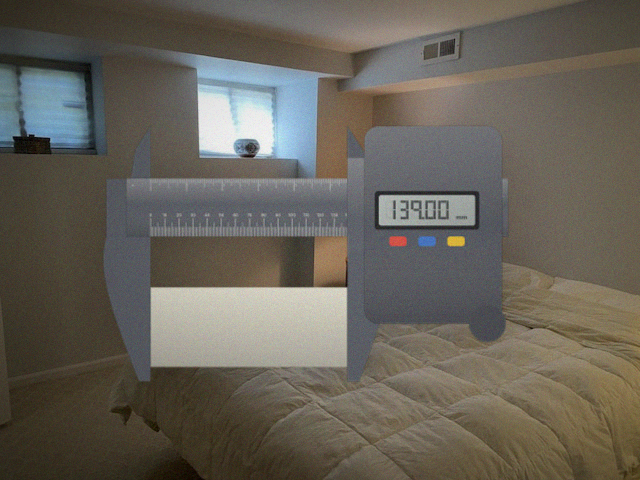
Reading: value=139.00 unit=mm
